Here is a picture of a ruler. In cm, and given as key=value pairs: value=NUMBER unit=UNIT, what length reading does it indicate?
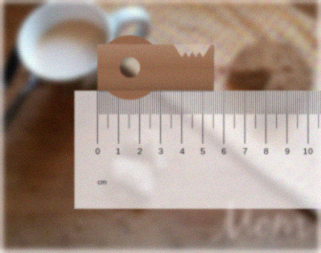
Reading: value=5.5 unit=cm
